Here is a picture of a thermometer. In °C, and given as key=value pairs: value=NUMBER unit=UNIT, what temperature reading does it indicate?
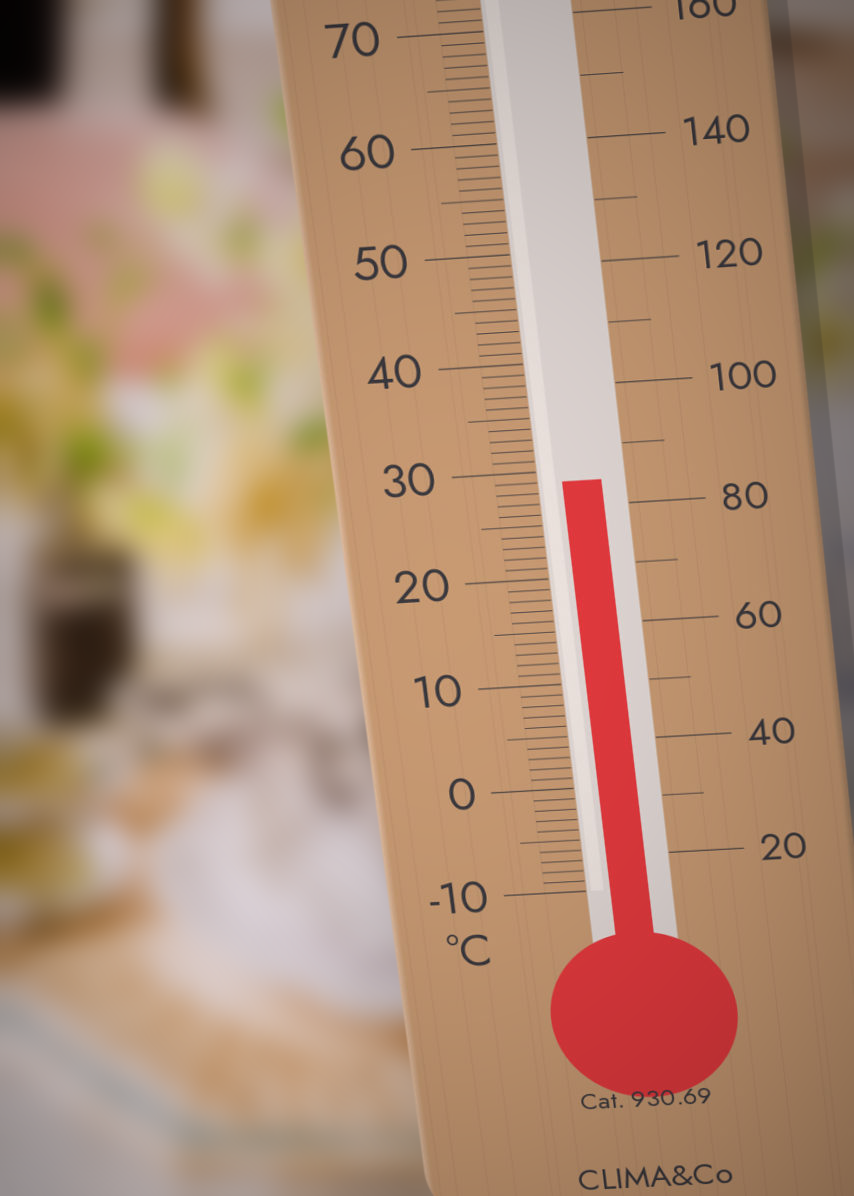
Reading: value=29 unit=°C
